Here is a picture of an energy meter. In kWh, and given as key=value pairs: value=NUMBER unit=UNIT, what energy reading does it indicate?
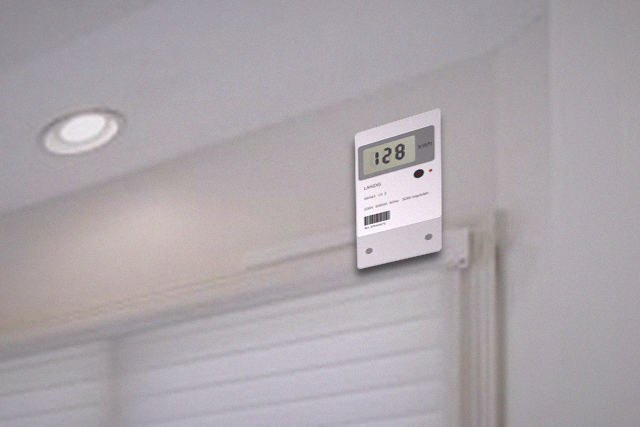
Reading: value=128 unit=kWh
